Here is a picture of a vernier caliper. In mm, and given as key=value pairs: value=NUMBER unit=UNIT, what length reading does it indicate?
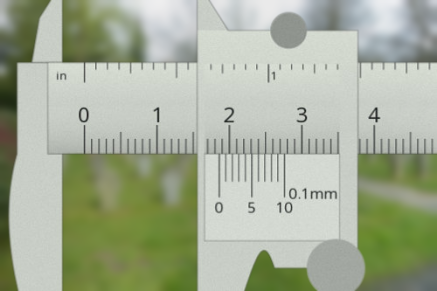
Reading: value=18.6 unit=mm
